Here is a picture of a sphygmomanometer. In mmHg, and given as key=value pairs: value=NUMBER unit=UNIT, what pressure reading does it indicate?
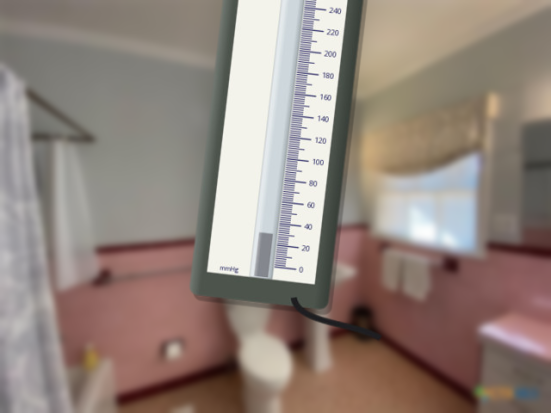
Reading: value=30 unit=mmHg
